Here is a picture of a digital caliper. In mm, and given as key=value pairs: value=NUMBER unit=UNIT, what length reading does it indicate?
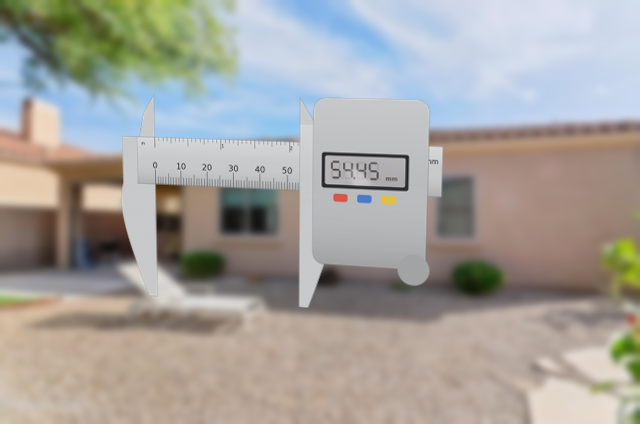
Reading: value=54.45 unit=mm
